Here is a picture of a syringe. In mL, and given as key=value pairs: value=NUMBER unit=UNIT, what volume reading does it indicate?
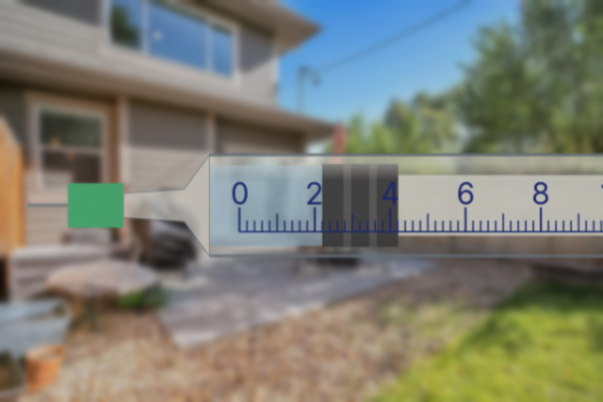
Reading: value=2.2 unit=mL
